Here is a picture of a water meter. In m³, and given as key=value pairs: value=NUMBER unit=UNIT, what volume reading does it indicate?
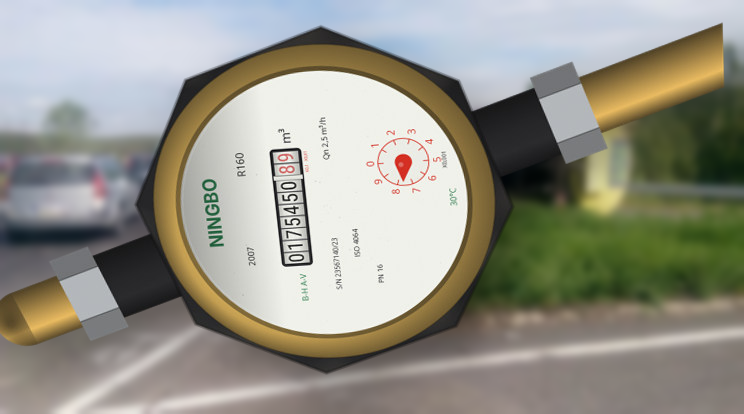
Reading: value=175450.897 unit=m³
